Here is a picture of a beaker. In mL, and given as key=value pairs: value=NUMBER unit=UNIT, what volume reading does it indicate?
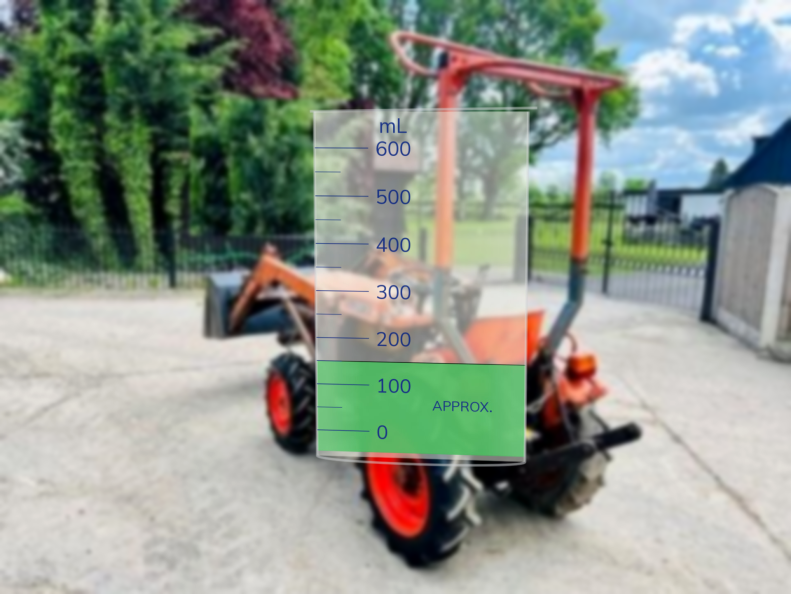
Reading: value=150 unit=mL
